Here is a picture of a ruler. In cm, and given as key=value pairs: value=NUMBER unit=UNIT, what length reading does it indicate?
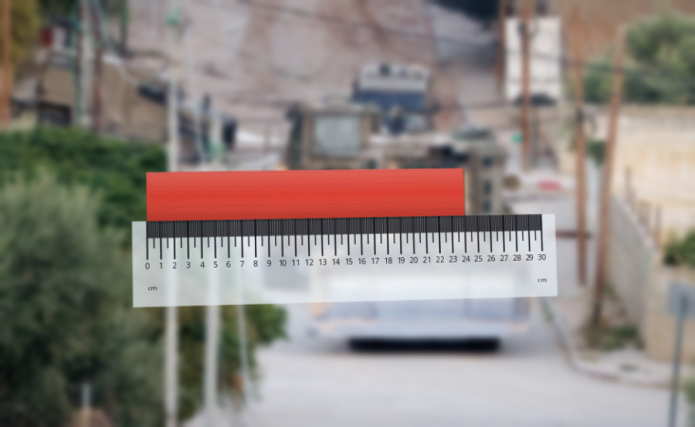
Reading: value=24 unit=cm
